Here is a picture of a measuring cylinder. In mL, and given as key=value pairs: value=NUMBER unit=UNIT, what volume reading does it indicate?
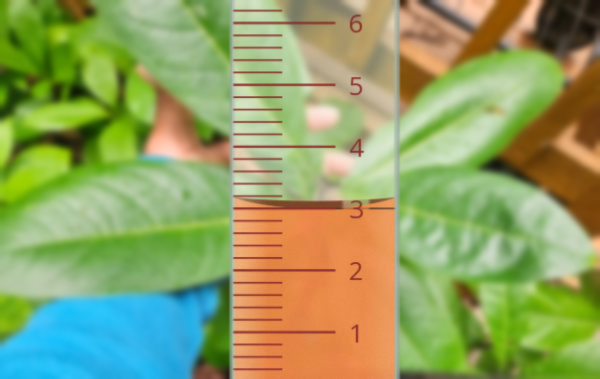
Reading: value=3 unit=mL
